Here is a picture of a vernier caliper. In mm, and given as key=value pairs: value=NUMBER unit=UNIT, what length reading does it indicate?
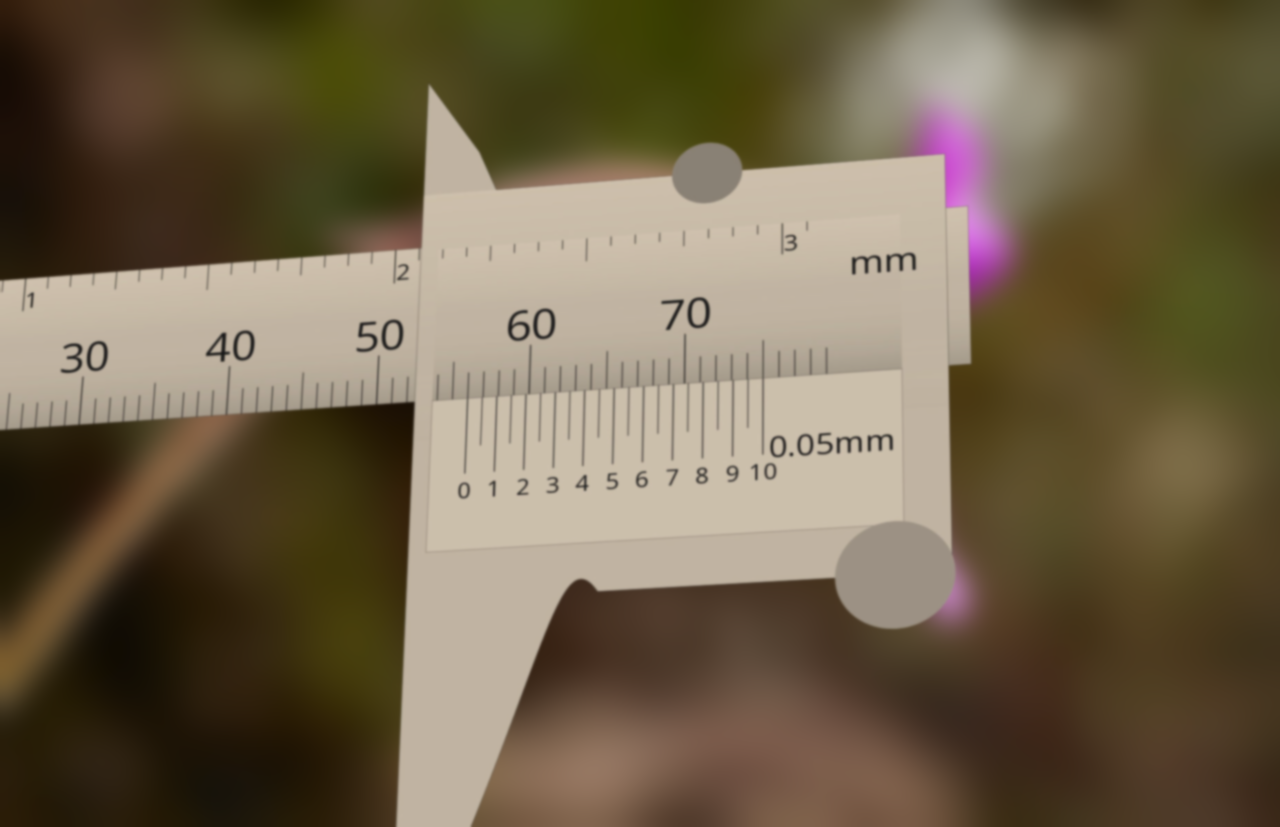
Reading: value=56.0 unit=mm
